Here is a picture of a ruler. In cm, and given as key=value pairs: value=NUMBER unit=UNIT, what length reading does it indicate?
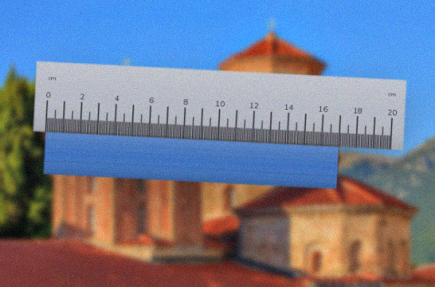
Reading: value=17 unit=cm
